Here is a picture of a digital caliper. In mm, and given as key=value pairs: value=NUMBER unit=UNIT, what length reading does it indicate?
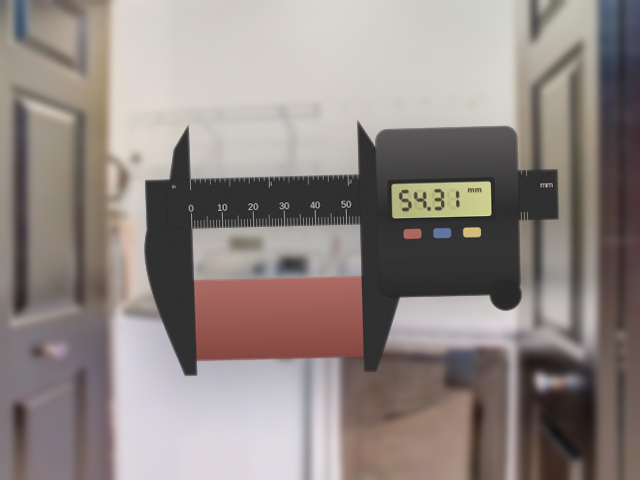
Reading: value=54.31 unit=mm
